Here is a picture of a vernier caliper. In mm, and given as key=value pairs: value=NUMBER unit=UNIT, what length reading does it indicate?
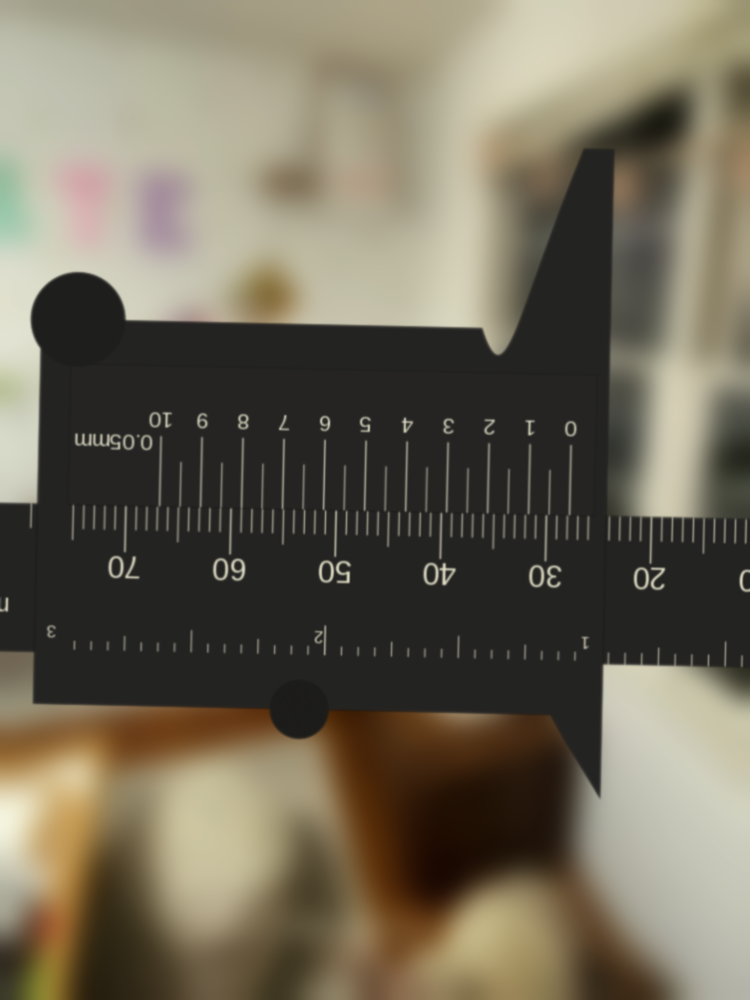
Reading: value=27.8 unit=mm
